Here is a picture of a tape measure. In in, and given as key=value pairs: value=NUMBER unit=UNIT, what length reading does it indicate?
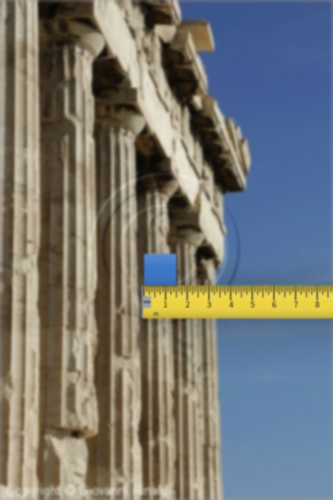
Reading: value=1.5 unit=in
